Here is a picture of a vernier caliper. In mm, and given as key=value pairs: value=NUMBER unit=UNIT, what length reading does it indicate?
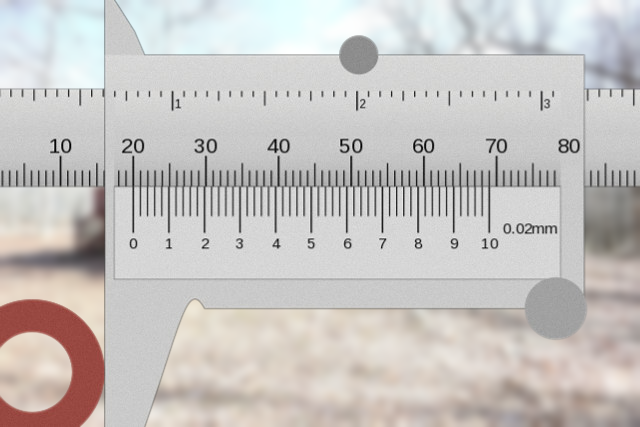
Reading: value=20.0 unit=mm
